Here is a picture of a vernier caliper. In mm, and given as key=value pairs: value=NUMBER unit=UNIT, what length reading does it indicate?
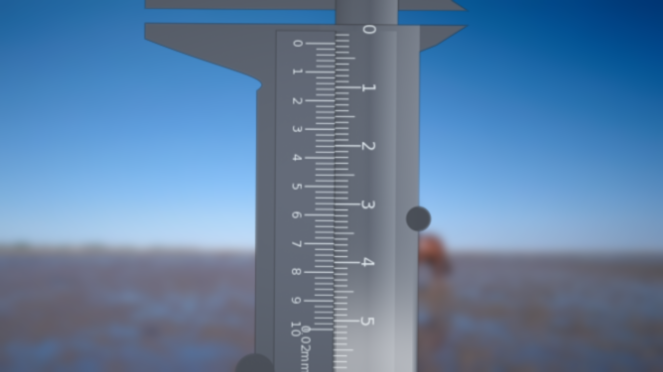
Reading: value=2.5 unit=mm
